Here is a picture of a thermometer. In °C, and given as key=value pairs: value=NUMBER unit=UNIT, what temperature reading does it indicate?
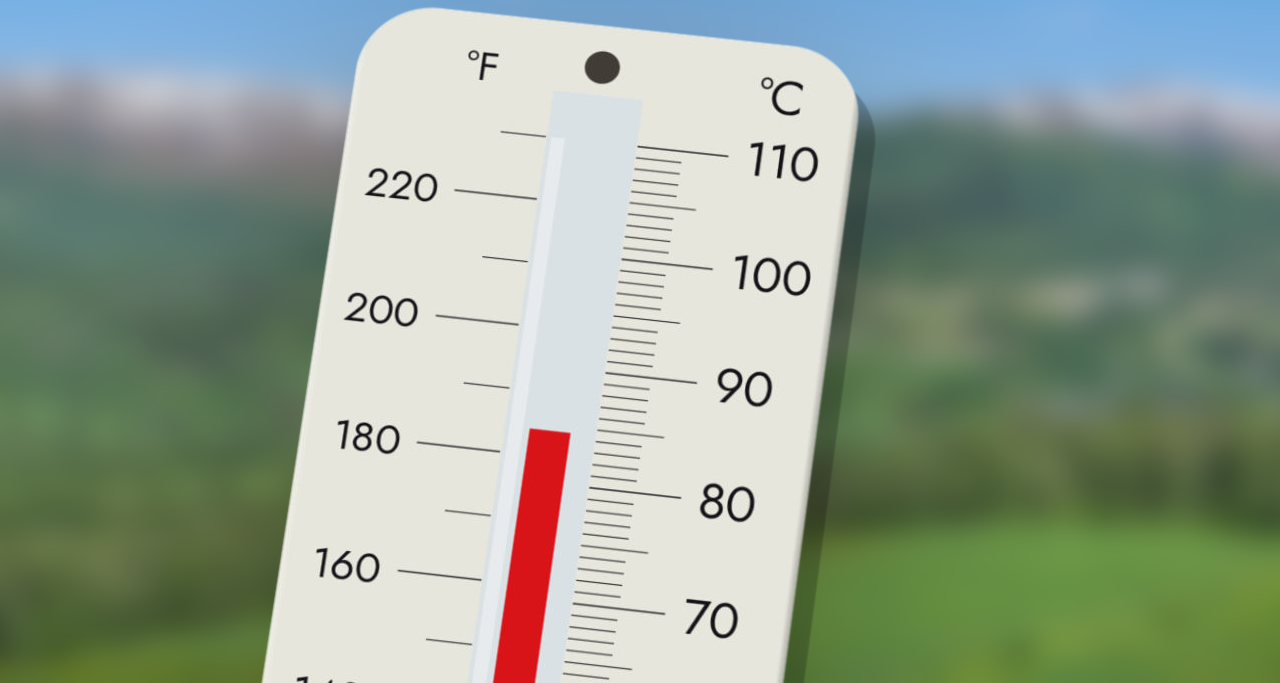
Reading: value=84.5 unit=°C
